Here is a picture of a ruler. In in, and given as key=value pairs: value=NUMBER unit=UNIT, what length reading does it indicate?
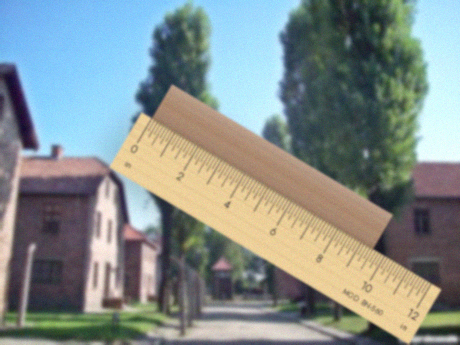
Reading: value=9.5 unit=in
